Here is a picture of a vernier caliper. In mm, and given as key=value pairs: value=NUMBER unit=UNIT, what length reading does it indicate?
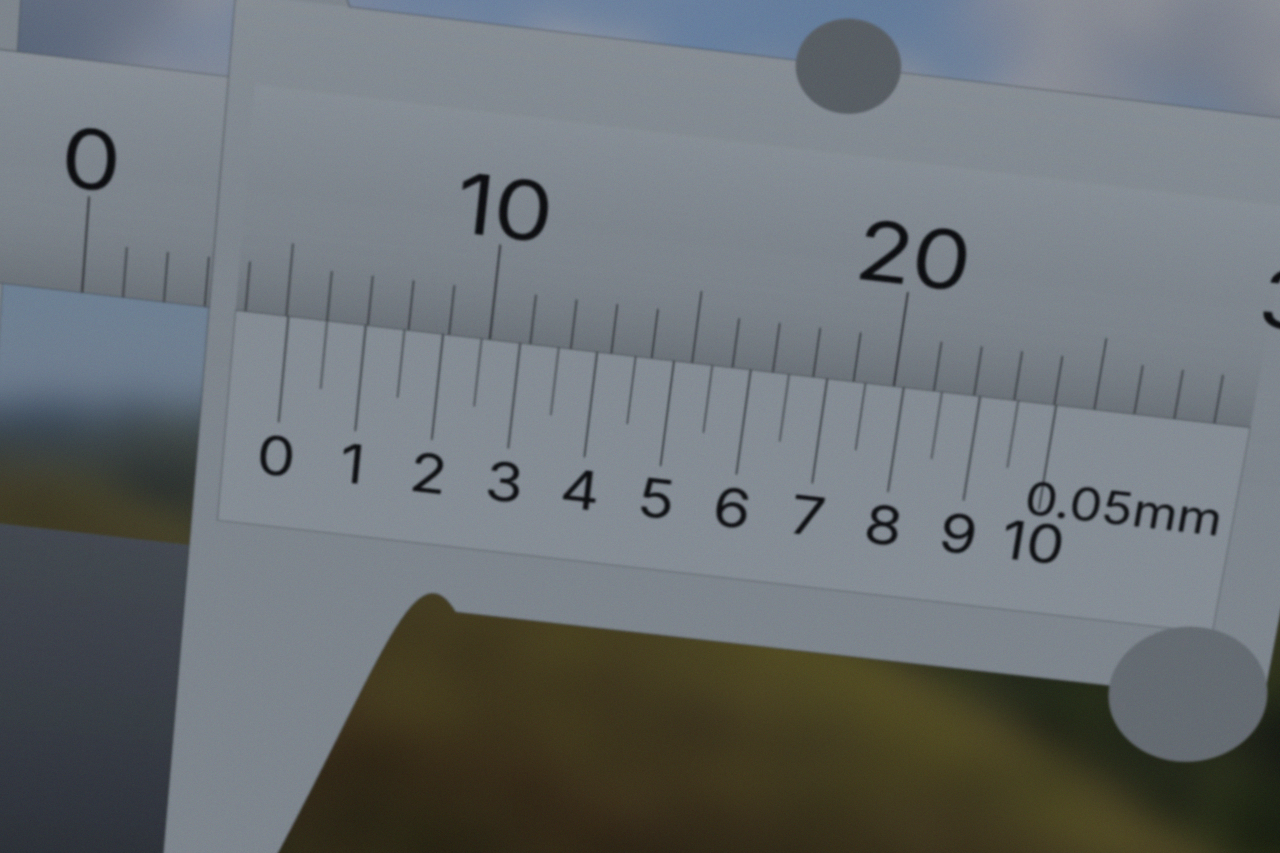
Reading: value=5.05 unit=mm
